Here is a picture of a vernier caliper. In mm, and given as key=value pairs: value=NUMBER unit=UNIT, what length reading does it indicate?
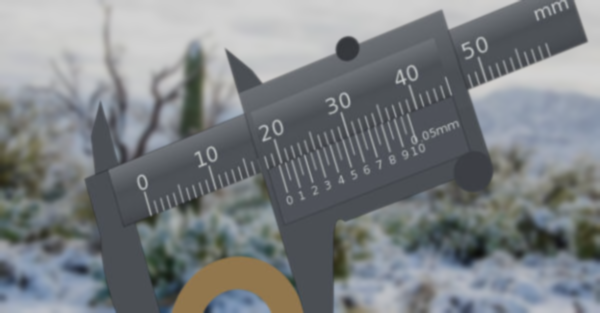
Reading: value=19.6 unit=mm
